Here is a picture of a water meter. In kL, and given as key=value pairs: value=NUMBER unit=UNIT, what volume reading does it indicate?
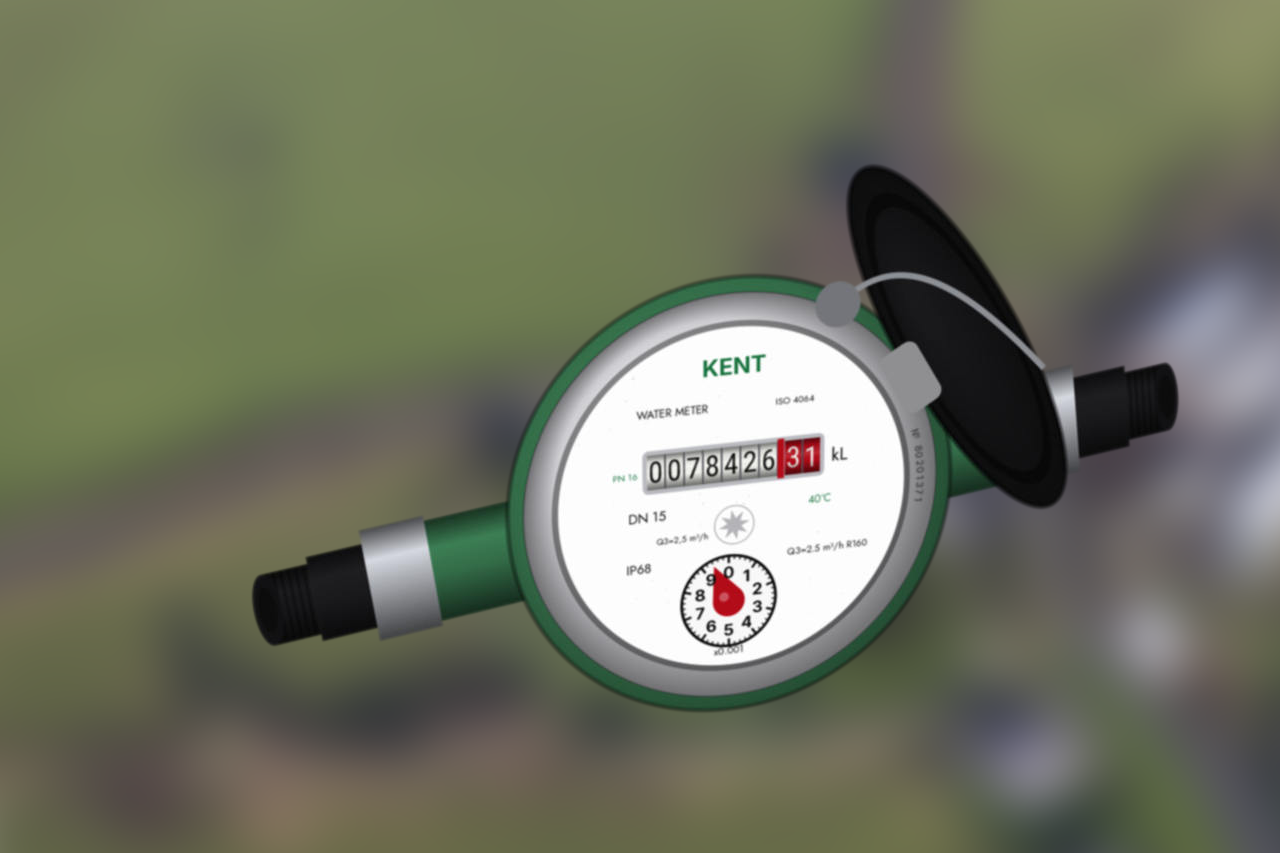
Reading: value=78426.309 unit=kL
